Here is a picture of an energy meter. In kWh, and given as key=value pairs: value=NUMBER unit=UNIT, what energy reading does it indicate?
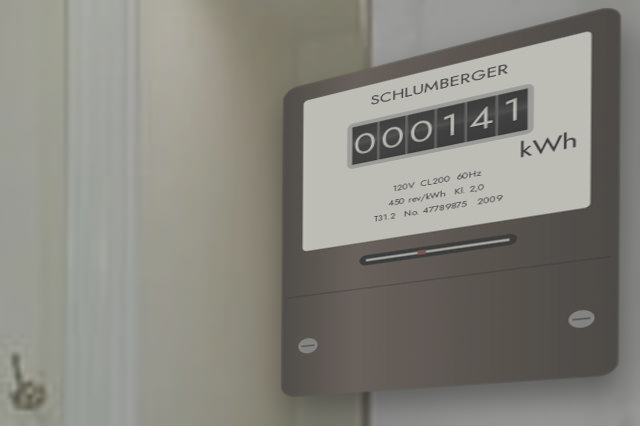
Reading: value=141 unit=kWh
